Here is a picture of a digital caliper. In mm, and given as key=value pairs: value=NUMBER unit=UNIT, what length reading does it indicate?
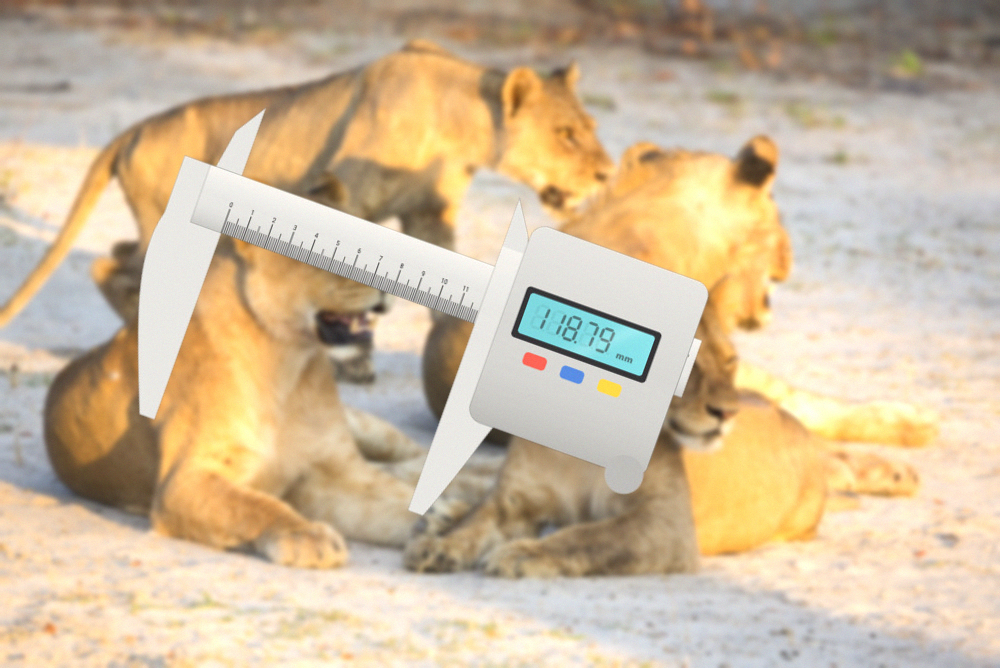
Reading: value=118.79 unit=mm
